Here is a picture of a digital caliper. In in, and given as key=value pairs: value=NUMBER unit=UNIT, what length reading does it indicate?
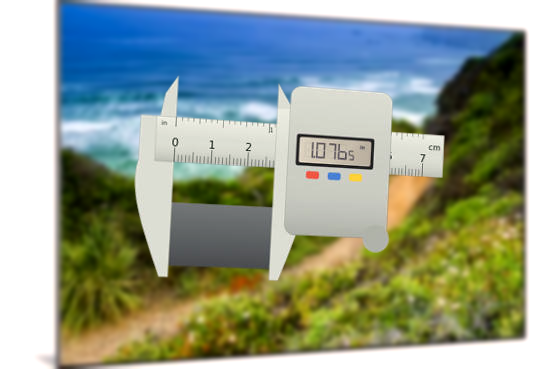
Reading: value=1.0765 unit=in
